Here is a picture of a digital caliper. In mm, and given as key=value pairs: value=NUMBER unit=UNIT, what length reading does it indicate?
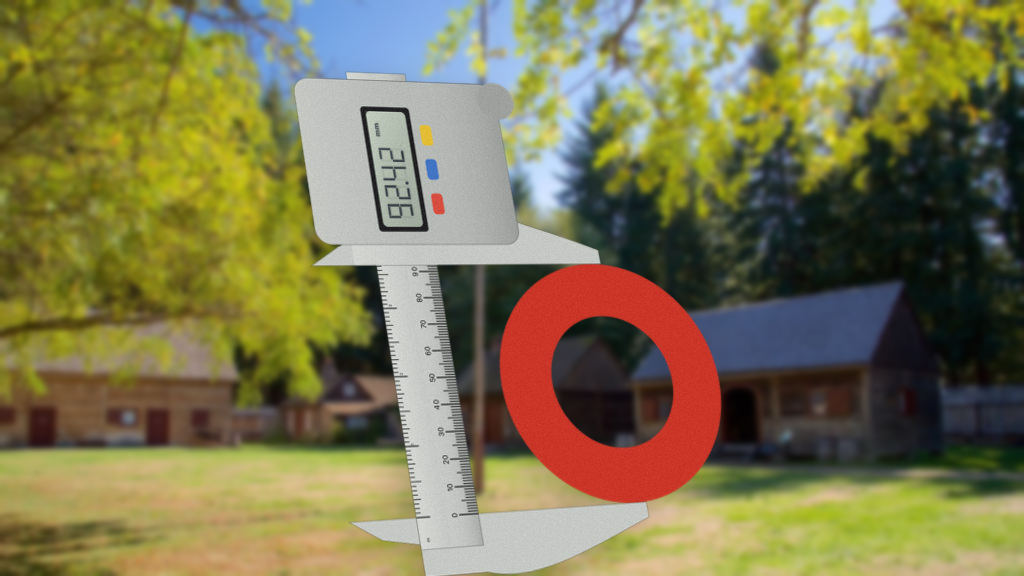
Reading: value=92.42 unit=mm
